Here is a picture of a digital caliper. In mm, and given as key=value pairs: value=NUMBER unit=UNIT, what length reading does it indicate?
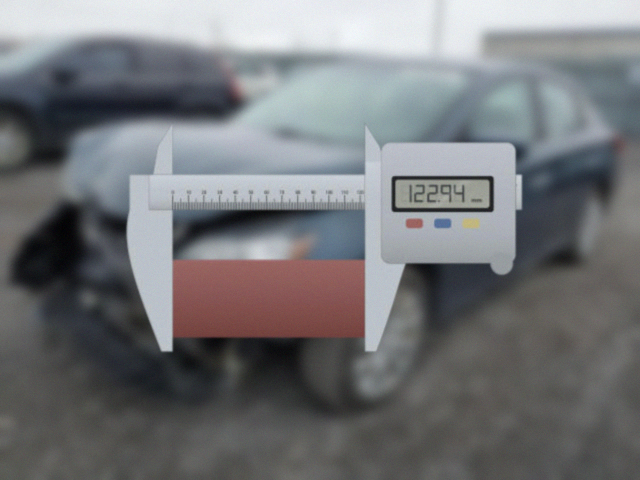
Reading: value=122.94 unit=mm
